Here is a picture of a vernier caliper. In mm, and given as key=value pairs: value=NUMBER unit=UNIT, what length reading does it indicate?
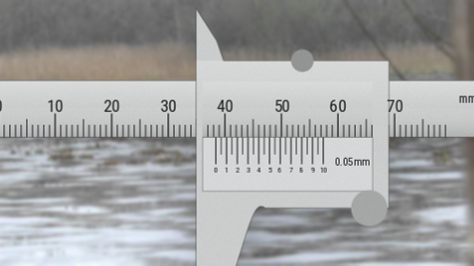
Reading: value=38.4 unit=mm
